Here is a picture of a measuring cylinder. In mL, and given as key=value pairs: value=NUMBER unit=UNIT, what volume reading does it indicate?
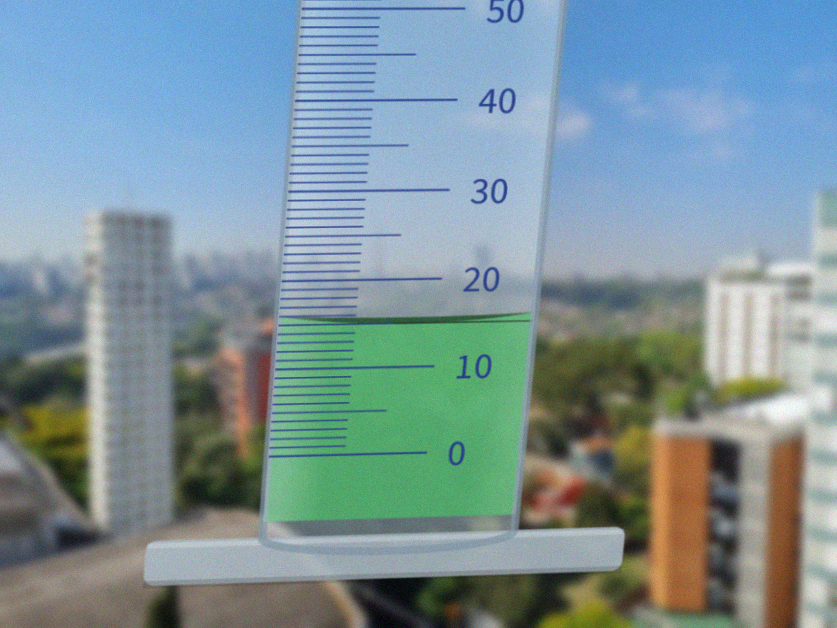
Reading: value=15 unit=mL
